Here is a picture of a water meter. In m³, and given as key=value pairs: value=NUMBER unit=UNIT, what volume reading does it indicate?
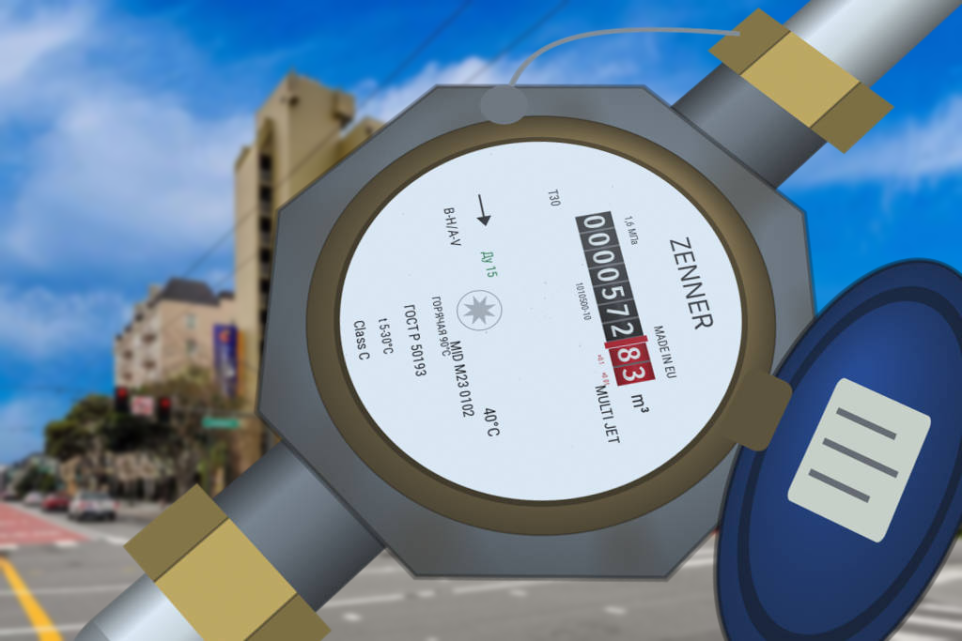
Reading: value=572.83 unit=m³
